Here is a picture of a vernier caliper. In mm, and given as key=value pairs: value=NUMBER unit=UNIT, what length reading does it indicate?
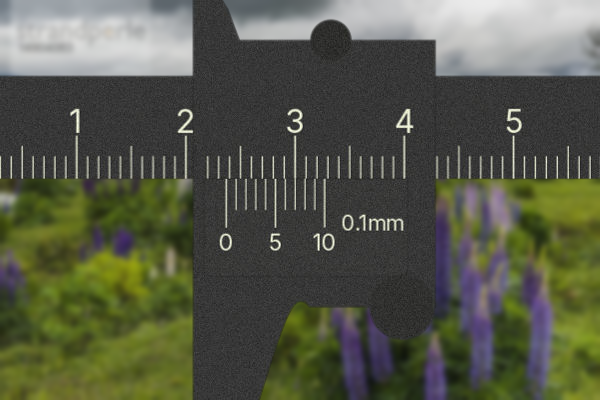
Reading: value=23.7 unit=mm
